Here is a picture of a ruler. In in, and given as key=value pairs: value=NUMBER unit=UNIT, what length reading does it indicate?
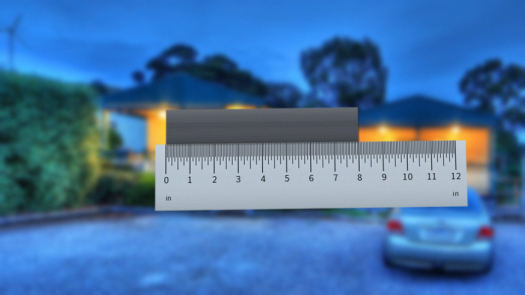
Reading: value=8 unit=in
